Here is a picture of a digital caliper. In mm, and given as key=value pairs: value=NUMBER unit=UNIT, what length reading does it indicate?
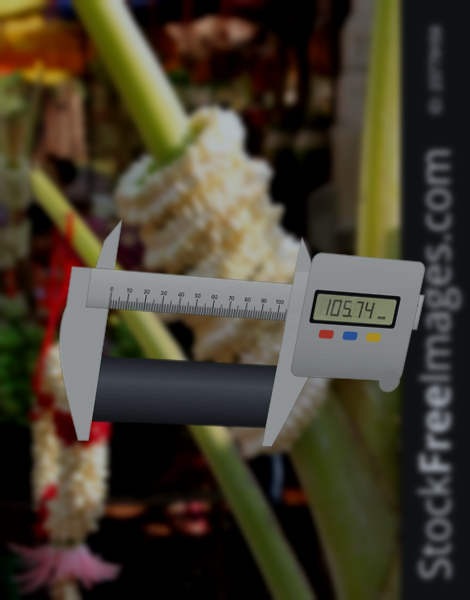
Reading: value=105.74 unit=mm
